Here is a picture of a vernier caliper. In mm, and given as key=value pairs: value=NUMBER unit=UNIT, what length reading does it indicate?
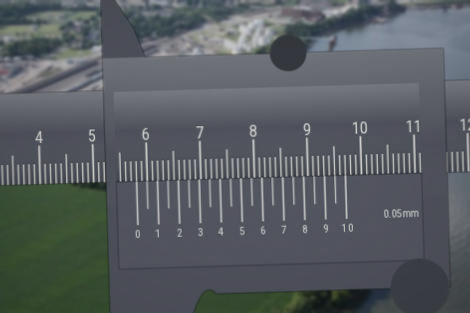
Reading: value=58.0 unit=mm
